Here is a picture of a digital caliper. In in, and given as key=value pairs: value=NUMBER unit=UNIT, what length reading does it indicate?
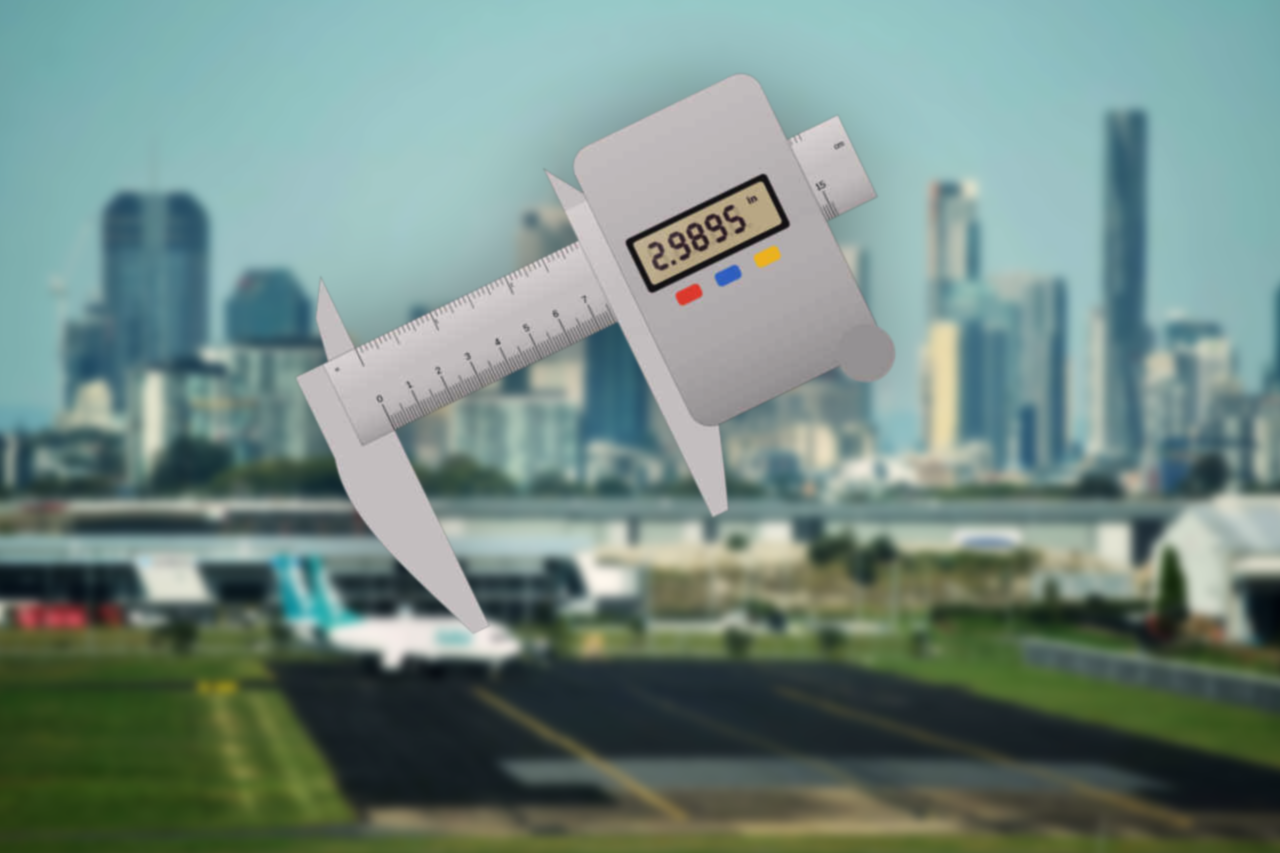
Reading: value=2.9895 unit=in
